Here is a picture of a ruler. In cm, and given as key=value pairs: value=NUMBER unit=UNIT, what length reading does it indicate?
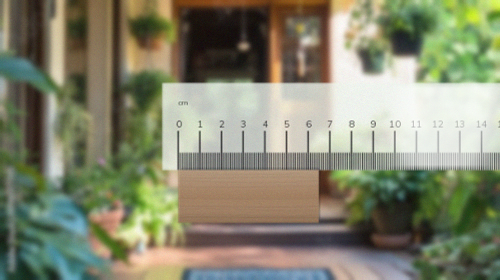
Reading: value=6.5 unit=cm
